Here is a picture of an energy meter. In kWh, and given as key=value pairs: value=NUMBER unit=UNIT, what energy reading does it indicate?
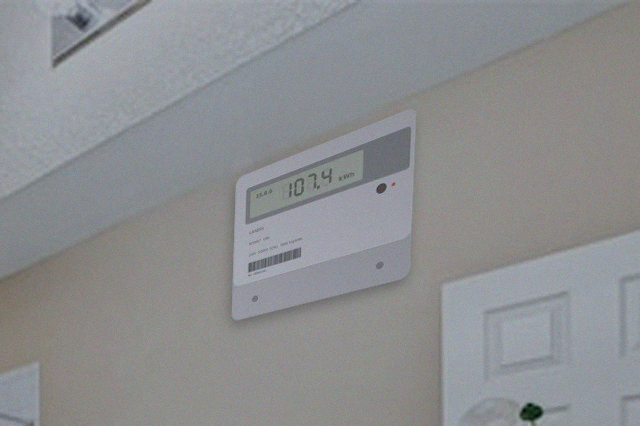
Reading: value=107.4 unit=kWh
